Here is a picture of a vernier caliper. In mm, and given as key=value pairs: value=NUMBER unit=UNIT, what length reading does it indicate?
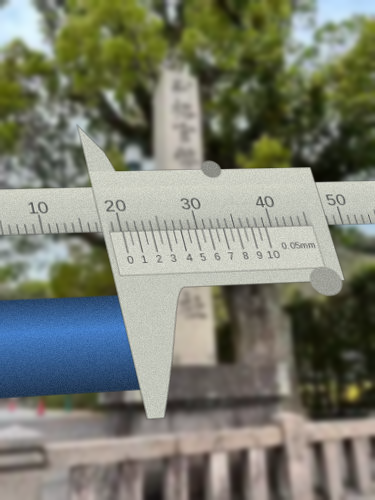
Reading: value=20.2 unit=mm
